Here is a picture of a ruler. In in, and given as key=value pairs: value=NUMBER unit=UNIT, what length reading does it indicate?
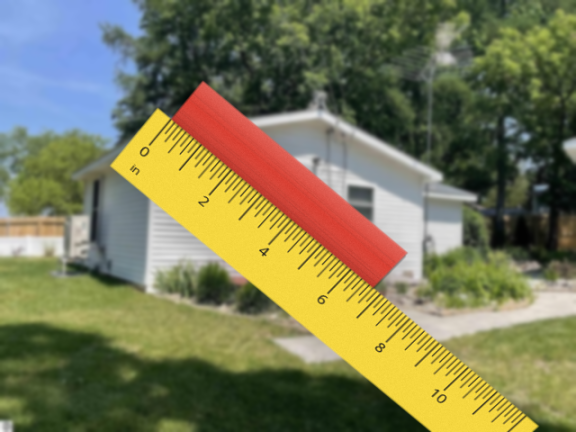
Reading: value=6.75 unit=in
